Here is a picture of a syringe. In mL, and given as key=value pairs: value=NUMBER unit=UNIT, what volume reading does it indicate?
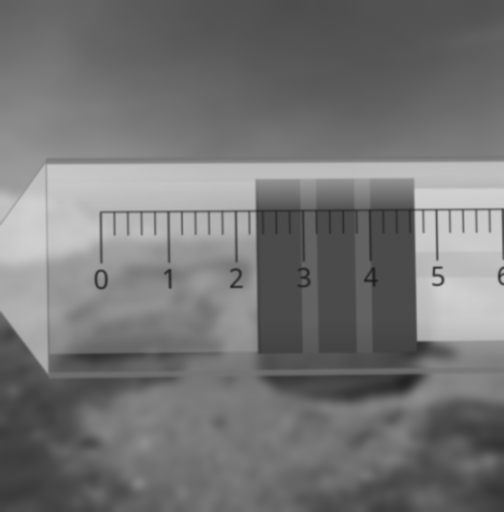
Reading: value=2.3 unit=mL
